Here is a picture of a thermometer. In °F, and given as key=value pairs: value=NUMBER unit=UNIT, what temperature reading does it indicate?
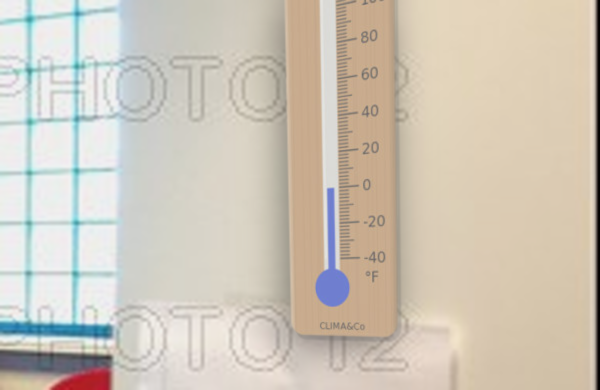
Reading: value=0 unit=°F
